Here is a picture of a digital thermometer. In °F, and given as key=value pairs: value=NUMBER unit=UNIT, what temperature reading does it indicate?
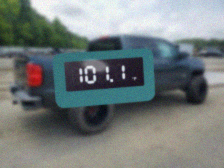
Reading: value=101.1 unit=°F
